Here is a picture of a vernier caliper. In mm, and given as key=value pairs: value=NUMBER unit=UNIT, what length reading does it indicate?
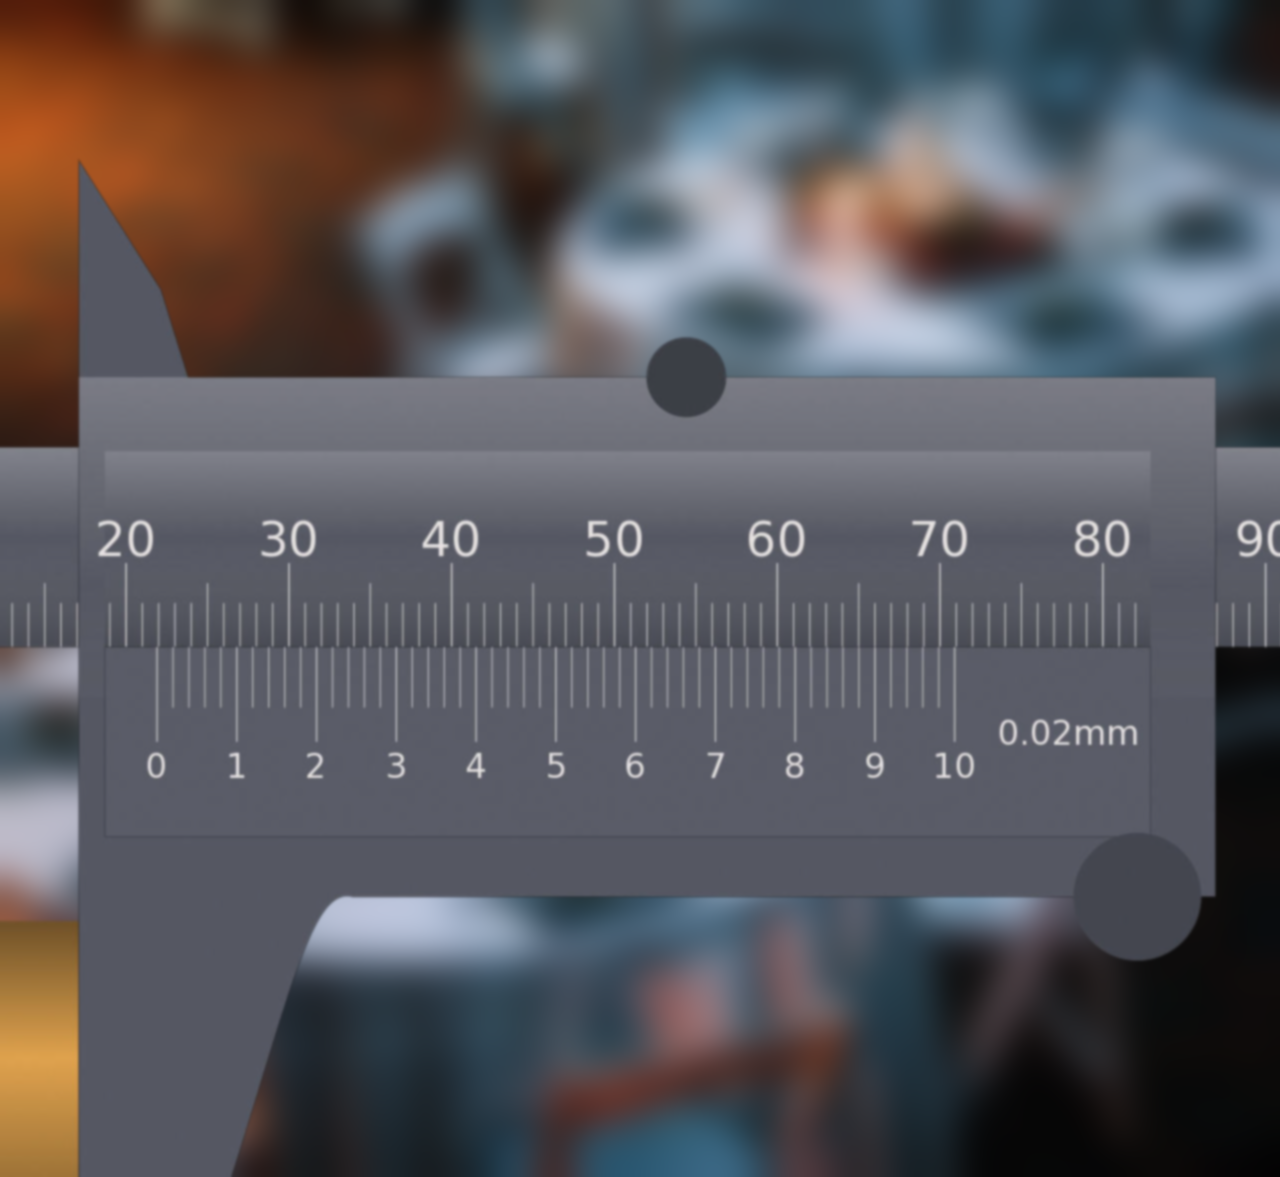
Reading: value=21.9 unit=mm
